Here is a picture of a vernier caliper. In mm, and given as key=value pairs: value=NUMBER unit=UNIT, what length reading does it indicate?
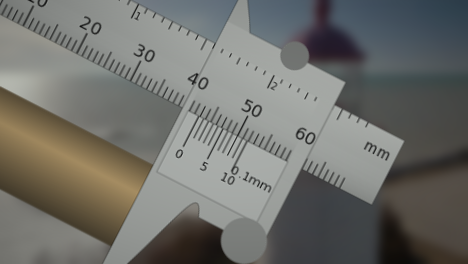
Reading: value=42.8 unit=mm
